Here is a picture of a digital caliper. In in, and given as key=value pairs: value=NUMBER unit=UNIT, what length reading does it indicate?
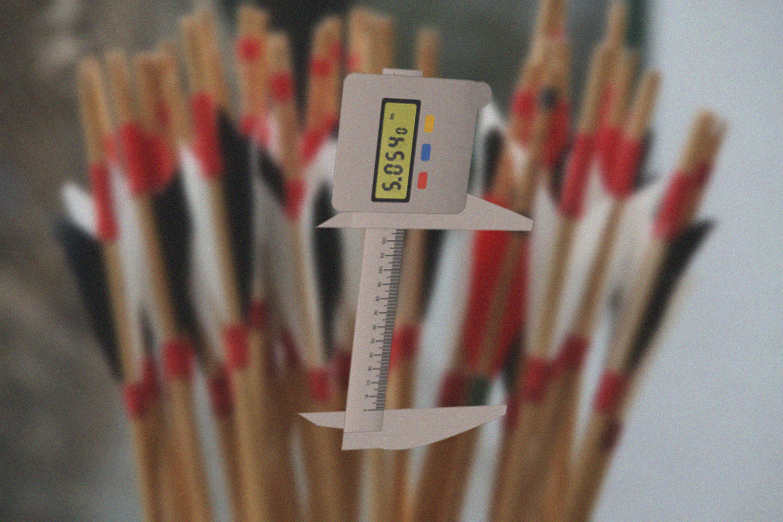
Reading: value=5.0540 unit=in
